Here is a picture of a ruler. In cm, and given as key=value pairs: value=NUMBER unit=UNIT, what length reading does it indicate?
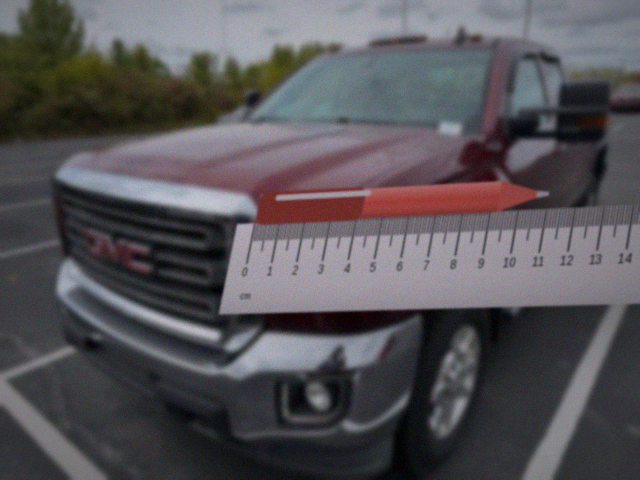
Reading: value=11 unit=cm
